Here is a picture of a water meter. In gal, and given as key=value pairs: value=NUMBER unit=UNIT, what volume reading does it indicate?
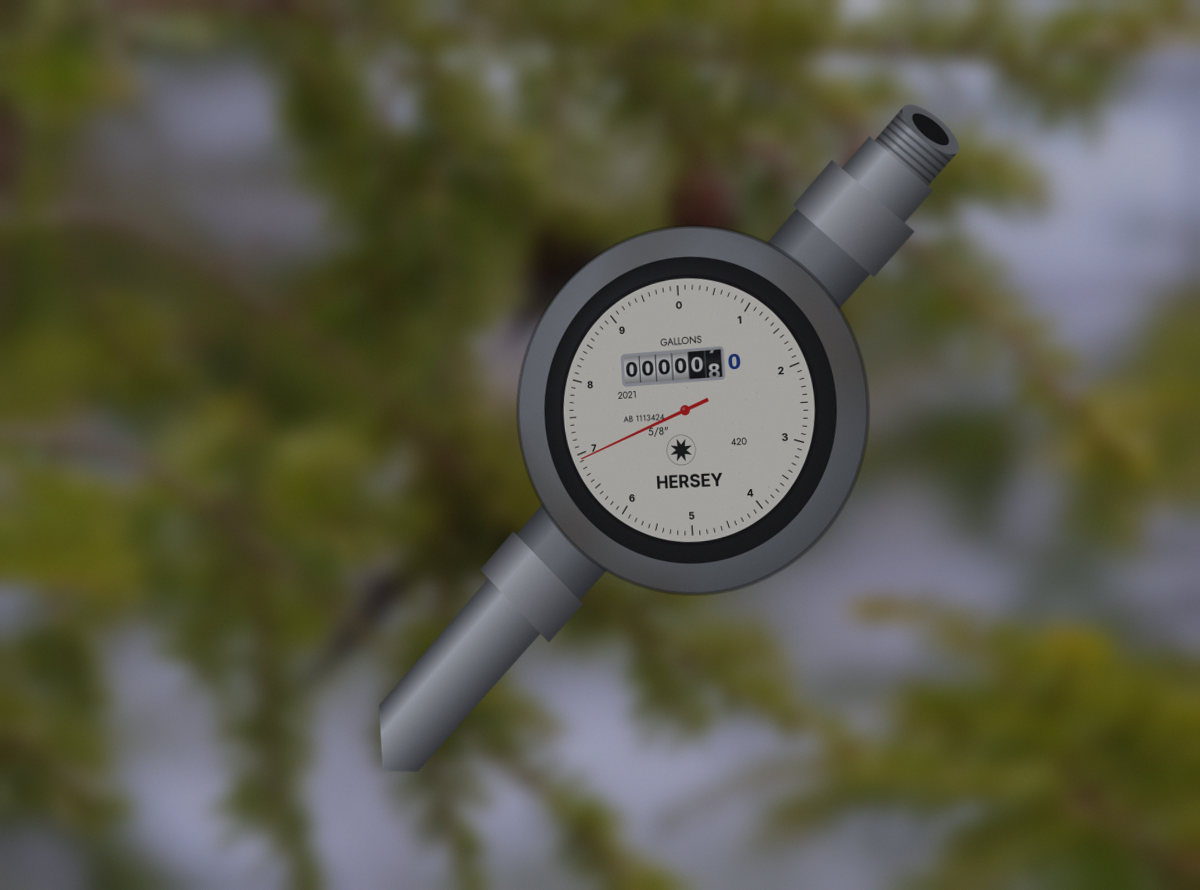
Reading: value=76.9 unit=gal
